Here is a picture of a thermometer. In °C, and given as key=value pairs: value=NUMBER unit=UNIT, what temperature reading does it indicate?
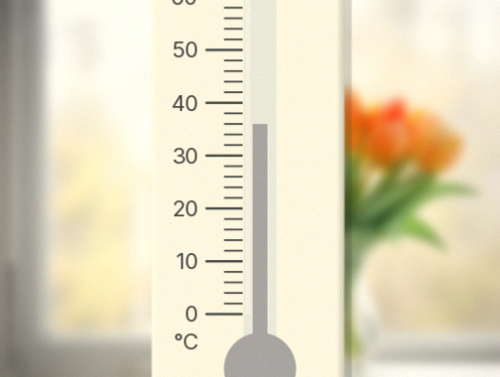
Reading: value=36 unit=°C
